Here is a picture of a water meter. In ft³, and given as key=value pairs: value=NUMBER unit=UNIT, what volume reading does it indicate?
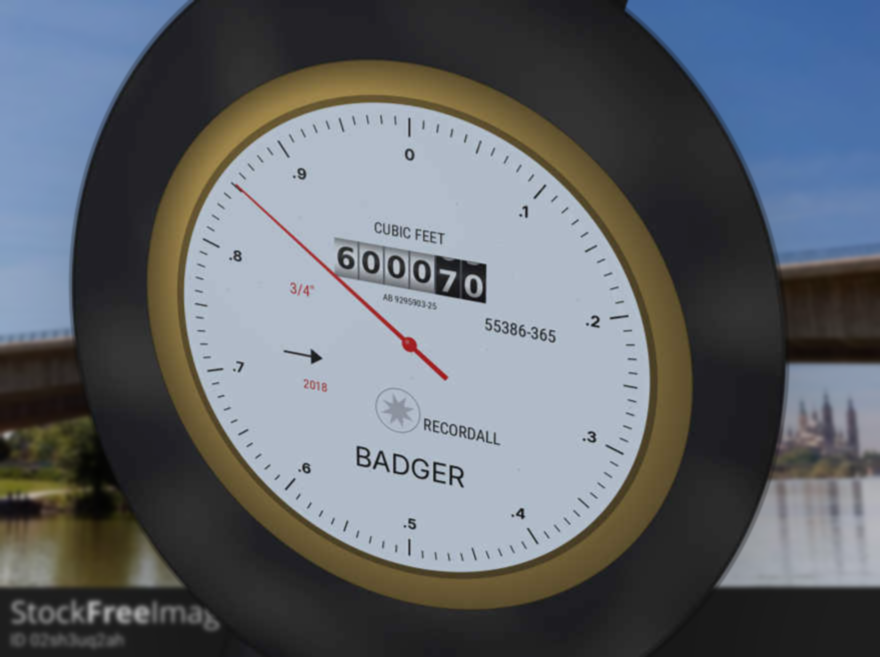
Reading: value=600069.85 unit=ft³
